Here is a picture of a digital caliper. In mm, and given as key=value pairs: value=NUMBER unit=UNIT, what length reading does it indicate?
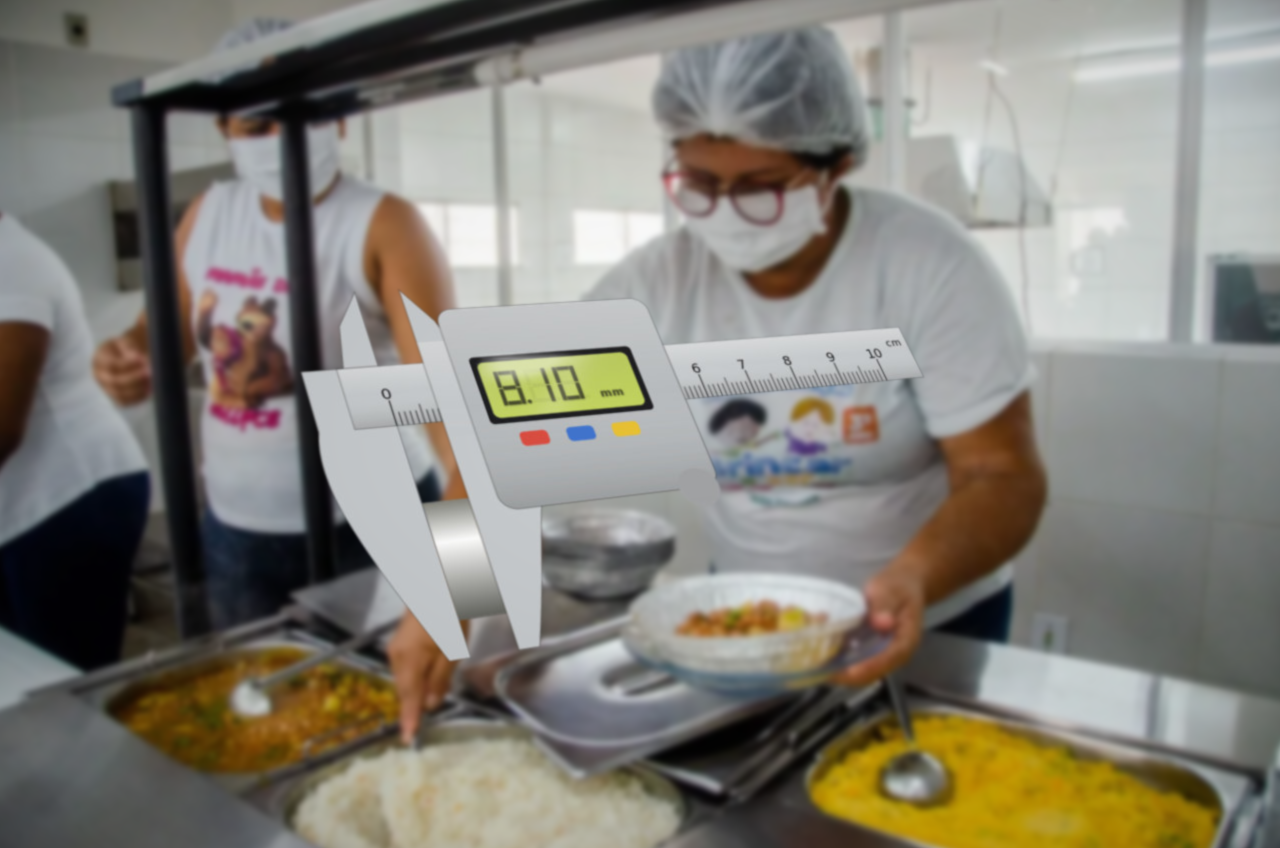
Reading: value=8.10 unit=mm
